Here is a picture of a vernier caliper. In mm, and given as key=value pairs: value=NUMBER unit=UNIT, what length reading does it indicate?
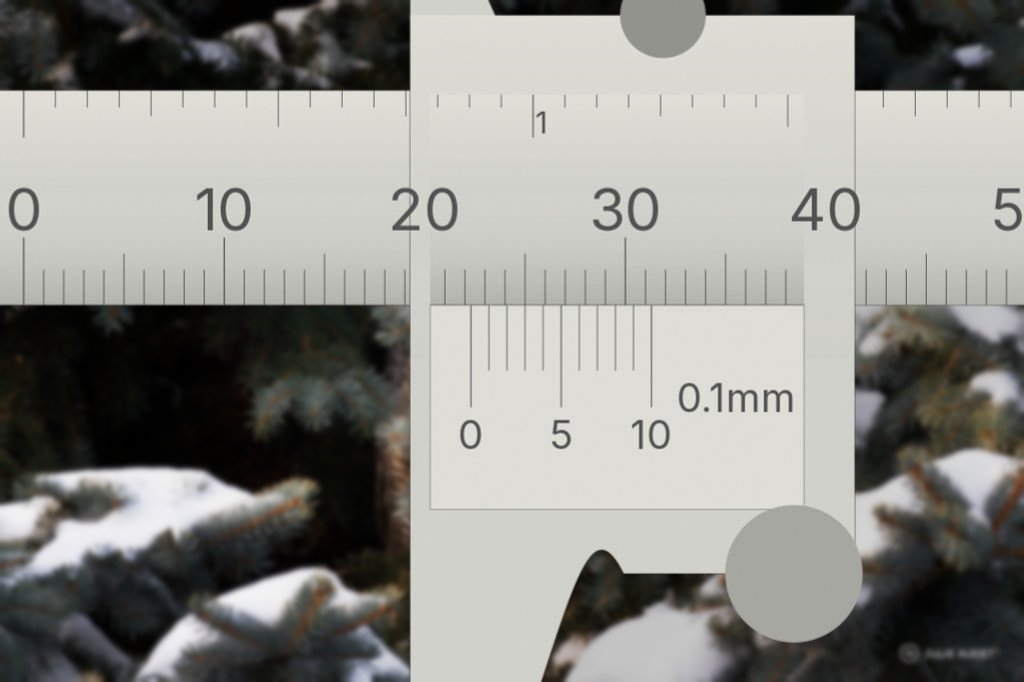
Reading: value=22.3 unit=mm
